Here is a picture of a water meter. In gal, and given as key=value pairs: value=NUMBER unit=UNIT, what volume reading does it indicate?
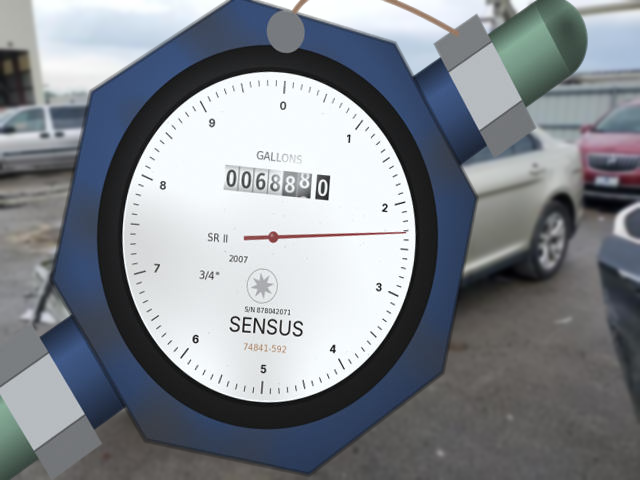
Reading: value=68882.3 unit=gal
